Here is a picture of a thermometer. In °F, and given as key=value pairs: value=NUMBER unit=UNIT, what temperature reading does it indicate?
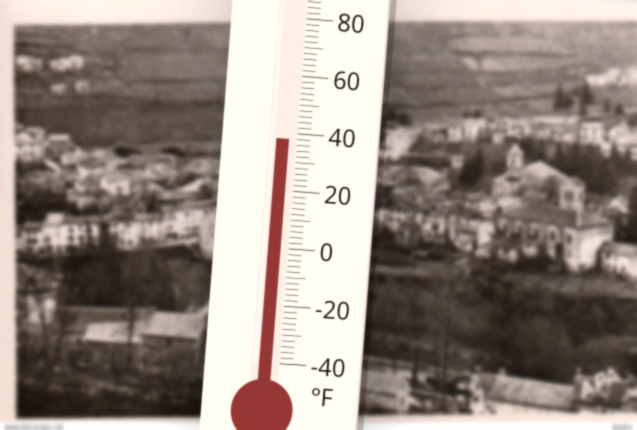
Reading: value=38 unit=°F
